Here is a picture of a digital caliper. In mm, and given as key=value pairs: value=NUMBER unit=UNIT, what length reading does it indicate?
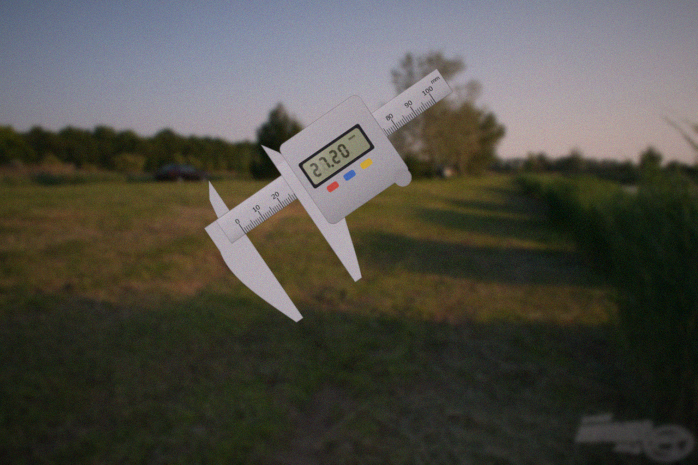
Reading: value=27.20 unit=mm
